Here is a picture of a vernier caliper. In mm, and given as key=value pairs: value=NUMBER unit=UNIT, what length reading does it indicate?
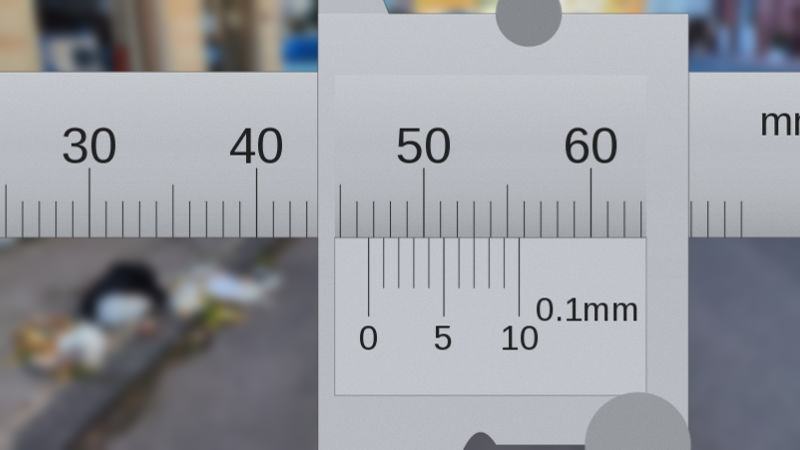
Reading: value=46.7 unit=mm
